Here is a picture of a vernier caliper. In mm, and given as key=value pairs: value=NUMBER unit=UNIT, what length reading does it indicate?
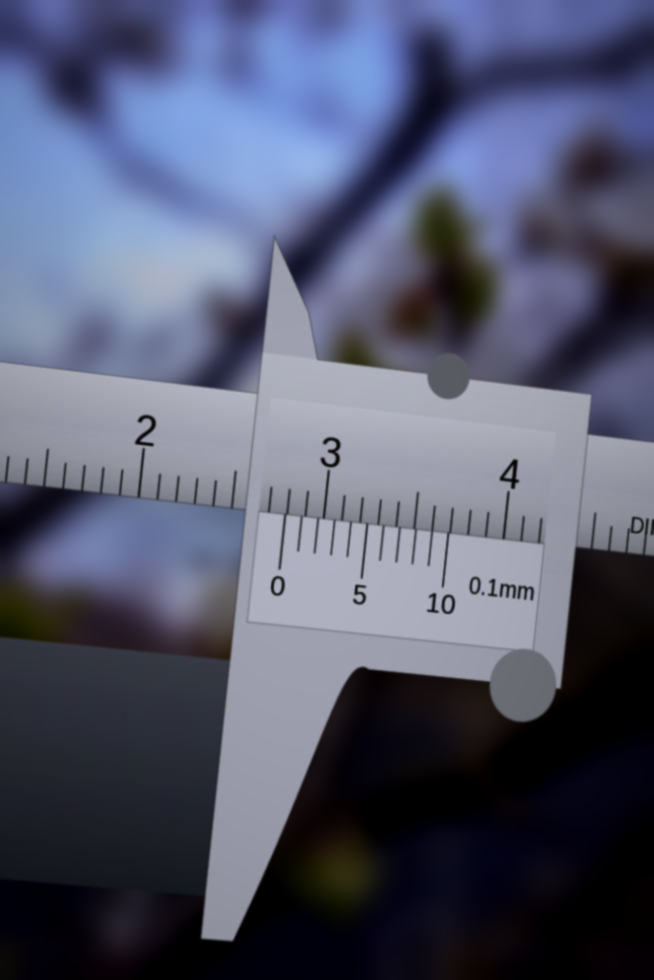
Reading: value=27.9 unit=mm
